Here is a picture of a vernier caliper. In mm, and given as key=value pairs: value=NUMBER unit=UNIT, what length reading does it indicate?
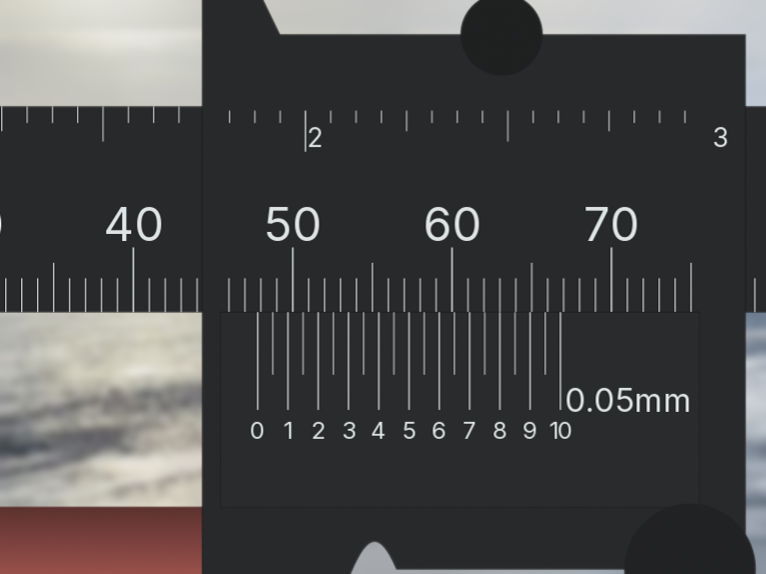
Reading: value=47.8 unit=mm
